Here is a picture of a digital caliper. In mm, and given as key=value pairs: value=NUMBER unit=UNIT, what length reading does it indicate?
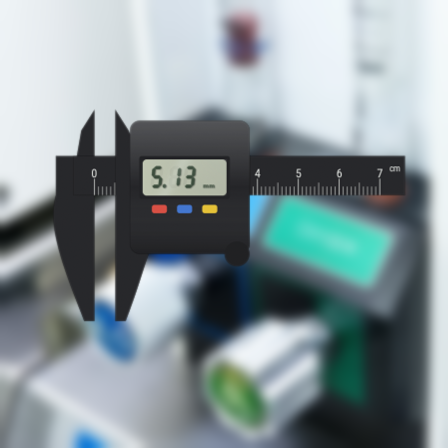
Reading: value=5.13 unit=mm
